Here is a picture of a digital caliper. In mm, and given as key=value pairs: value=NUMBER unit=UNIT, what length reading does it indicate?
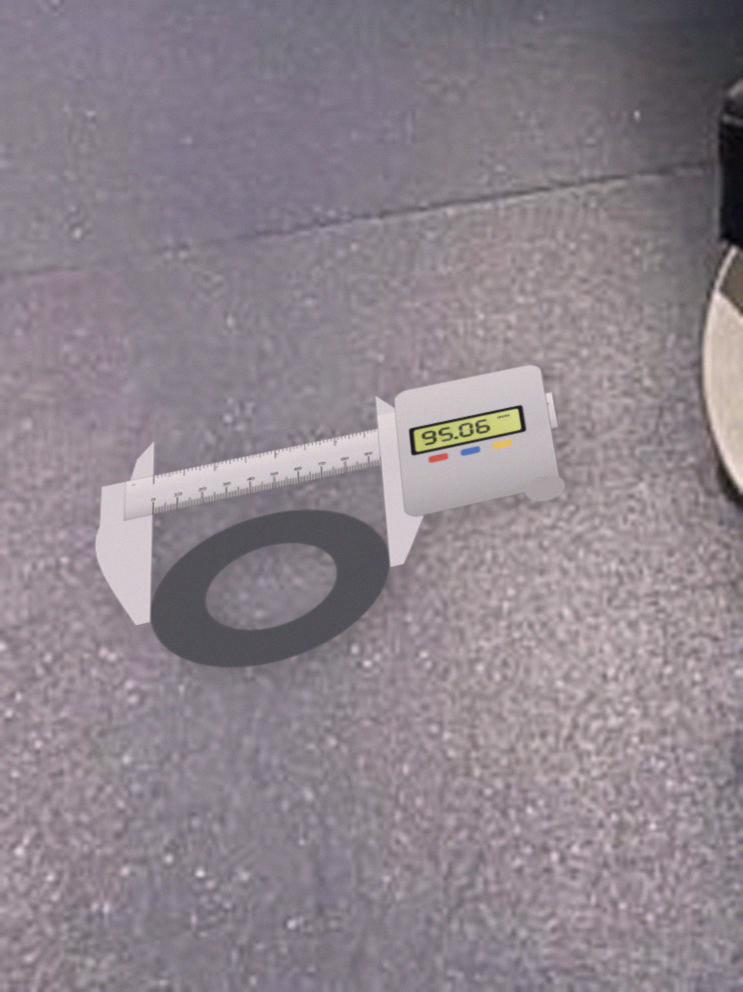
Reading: value=95.06 unit=mm
